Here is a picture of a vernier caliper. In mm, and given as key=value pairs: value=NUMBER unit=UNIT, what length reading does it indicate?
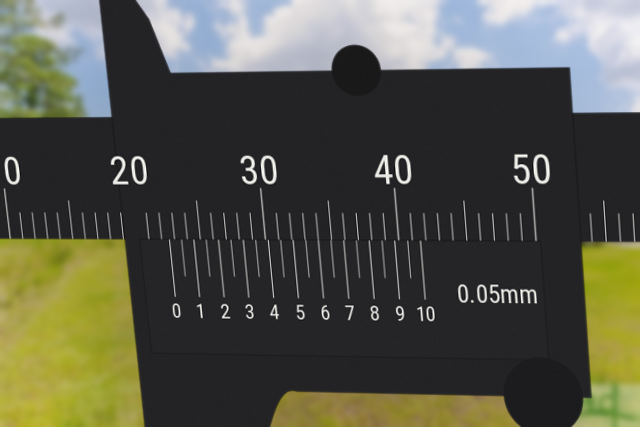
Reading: value=22.6 unit=mm
